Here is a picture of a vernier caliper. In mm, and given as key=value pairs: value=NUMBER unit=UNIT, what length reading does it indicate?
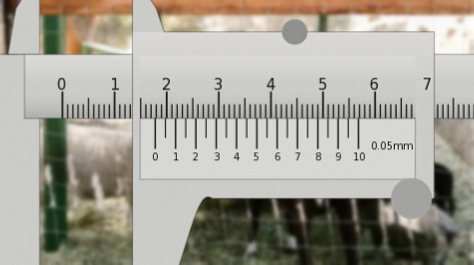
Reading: value=17.8 unit=mm
